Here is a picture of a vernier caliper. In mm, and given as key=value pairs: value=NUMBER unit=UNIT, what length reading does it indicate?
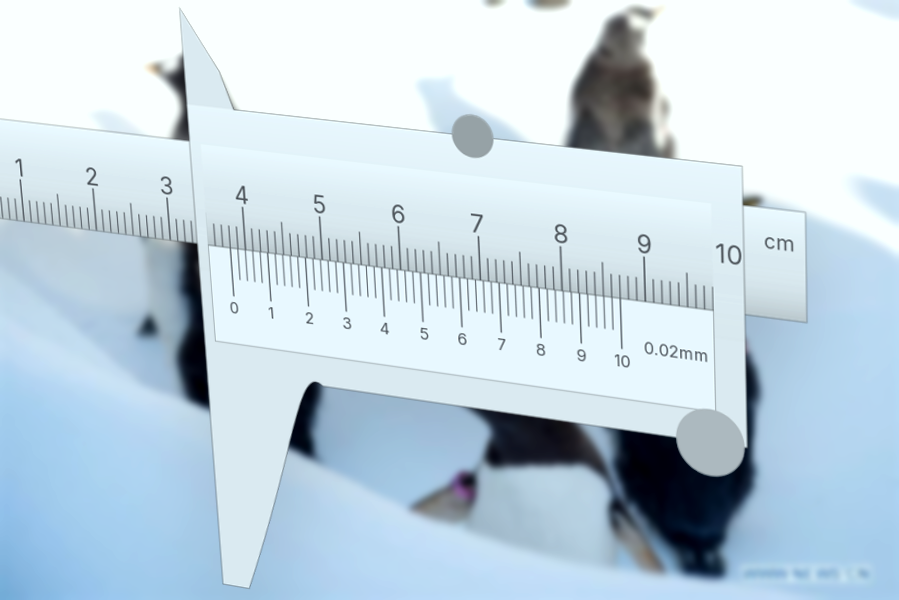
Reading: value=38.0 unit=mm
